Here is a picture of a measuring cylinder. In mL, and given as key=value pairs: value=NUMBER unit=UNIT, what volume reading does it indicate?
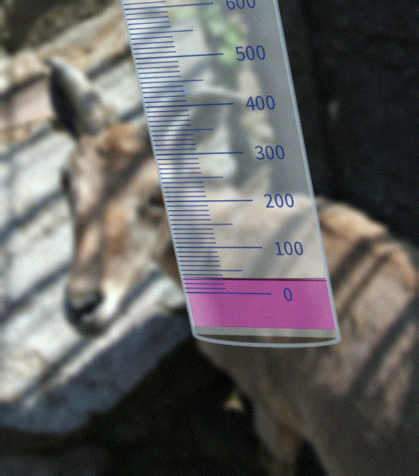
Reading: value=30 unit=mL
